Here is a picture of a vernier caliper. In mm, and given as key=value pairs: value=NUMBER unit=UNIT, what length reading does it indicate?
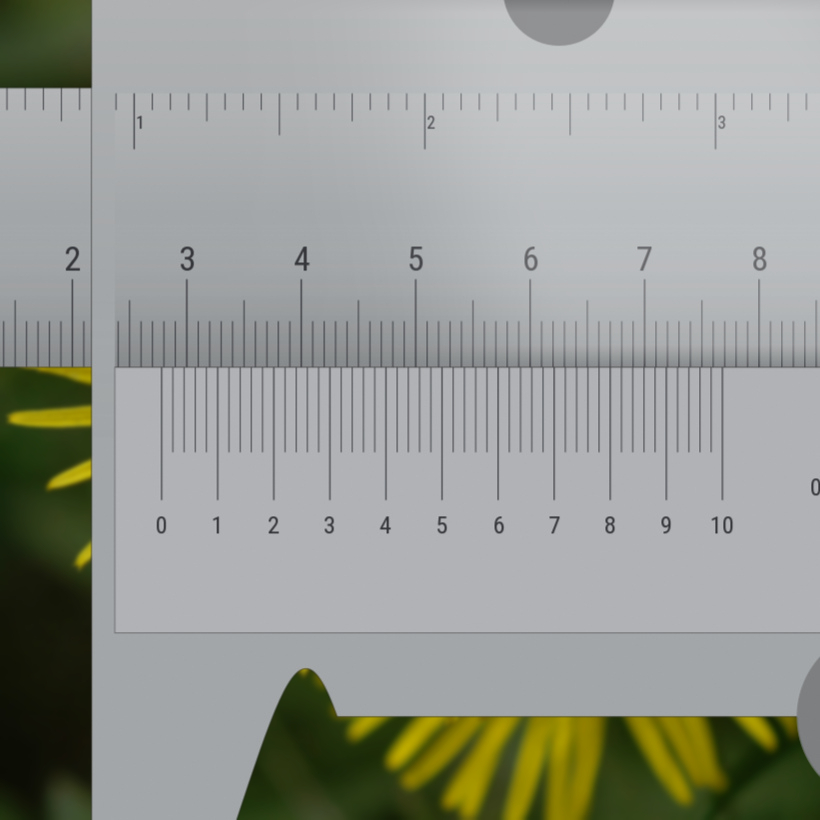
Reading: value=27.8 unit=mm
